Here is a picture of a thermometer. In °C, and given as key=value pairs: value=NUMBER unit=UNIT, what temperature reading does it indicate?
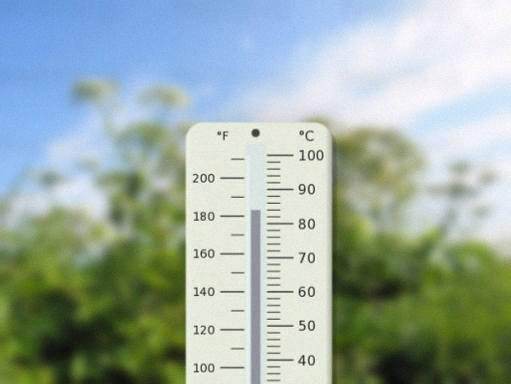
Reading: value=84 unit=°C
